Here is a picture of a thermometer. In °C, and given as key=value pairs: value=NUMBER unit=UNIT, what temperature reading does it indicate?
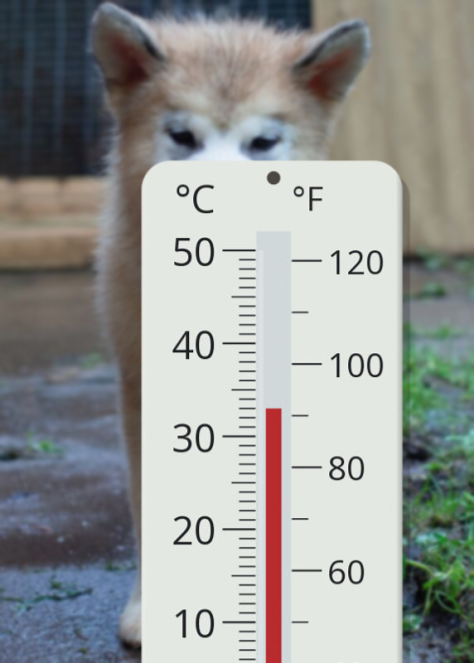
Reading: value=33 unit=°C
